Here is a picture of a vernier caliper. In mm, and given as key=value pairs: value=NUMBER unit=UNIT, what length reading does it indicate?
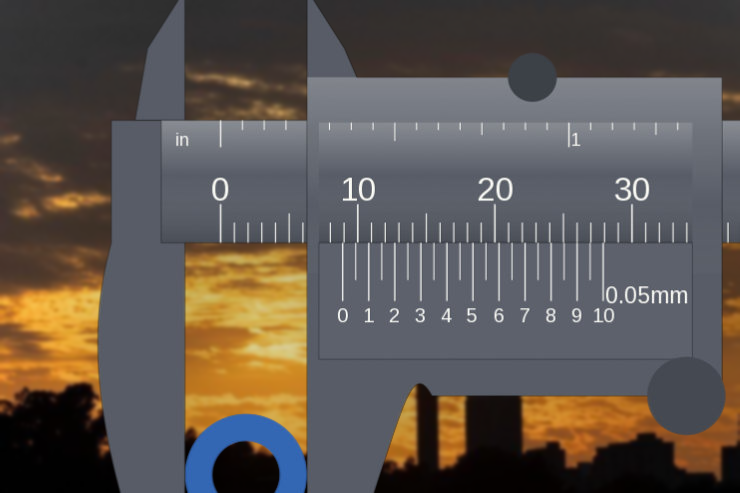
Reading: value=8.9 unit=mm
